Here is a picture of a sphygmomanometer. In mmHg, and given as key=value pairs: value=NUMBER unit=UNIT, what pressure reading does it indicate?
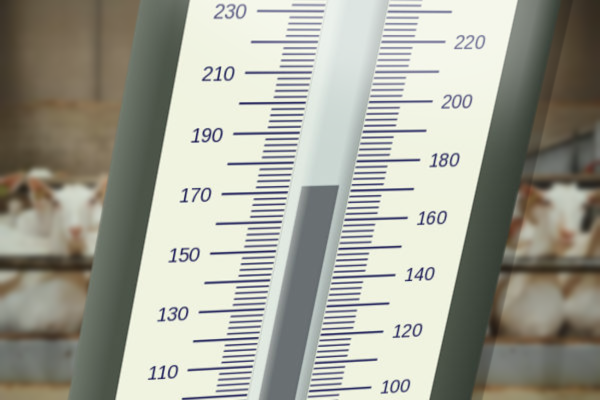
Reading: value=172 unit=mmHg
